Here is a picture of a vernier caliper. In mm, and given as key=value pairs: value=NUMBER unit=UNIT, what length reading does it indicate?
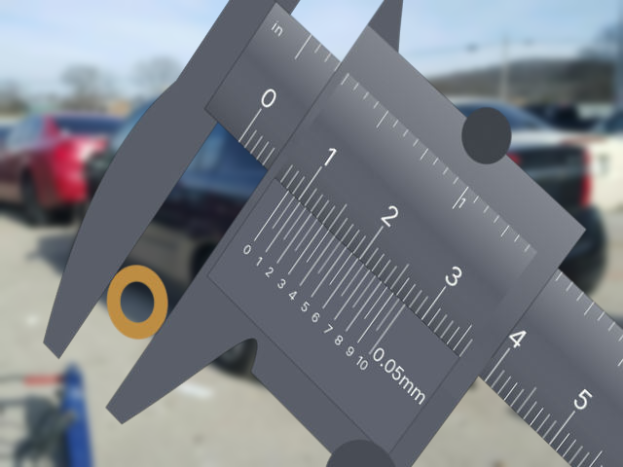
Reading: value=8.4 unit=mm
